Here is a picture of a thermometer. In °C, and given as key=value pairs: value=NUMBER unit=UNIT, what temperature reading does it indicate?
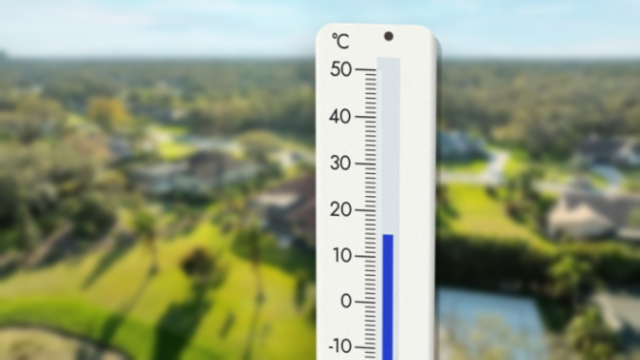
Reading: value=15 unit=°C
